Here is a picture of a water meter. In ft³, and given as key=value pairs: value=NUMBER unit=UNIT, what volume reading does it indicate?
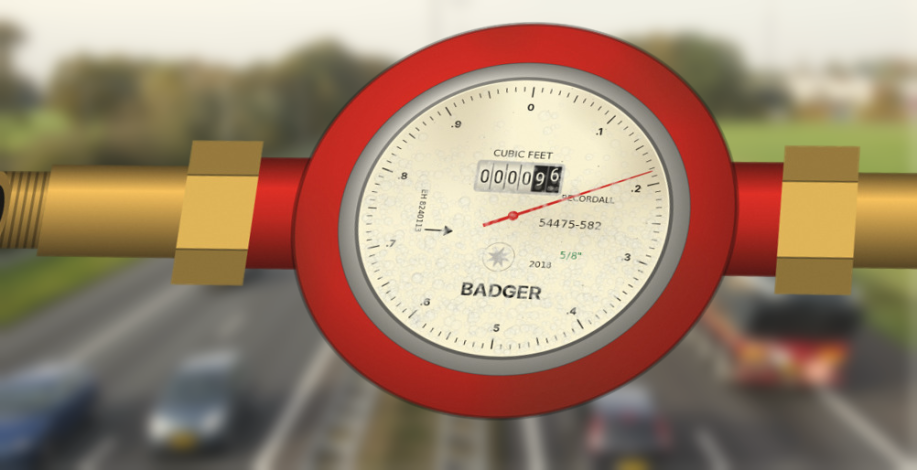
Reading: value=96.18 unit=ft³
